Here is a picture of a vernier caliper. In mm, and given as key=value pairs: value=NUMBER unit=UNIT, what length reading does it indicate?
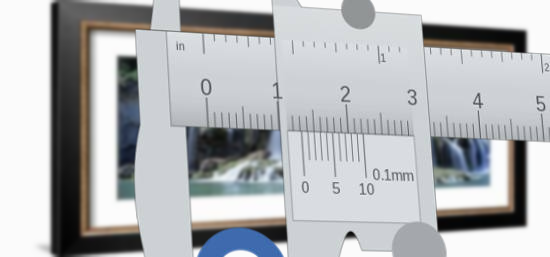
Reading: value=13.2 unit=mm
